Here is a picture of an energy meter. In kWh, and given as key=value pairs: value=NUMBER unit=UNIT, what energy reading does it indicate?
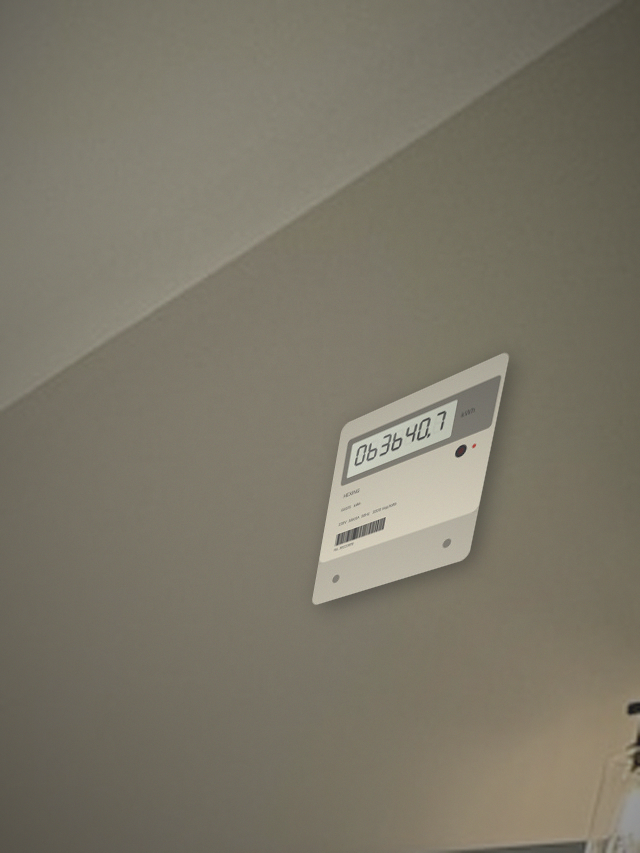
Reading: value=63640.7 unit=kWh
